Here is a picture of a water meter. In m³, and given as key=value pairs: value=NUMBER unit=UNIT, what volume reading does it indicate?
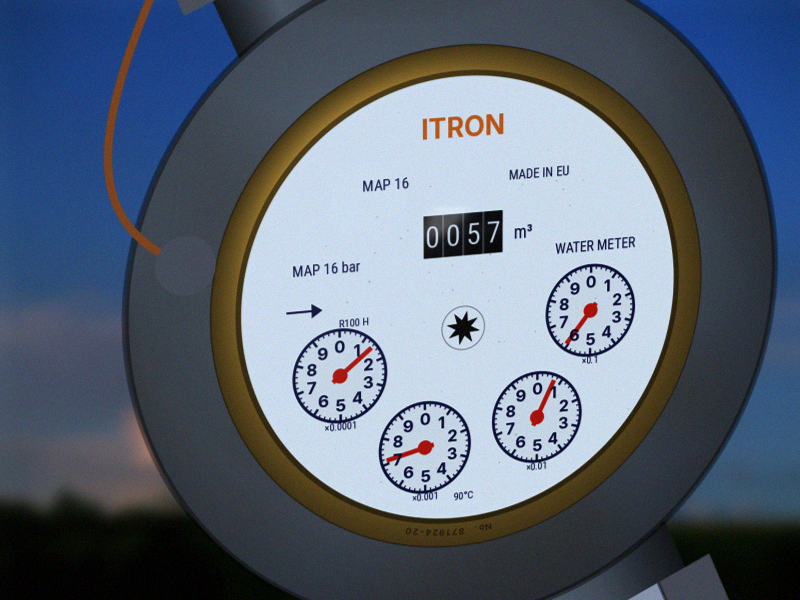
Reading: value=57.6071 unit=m³
